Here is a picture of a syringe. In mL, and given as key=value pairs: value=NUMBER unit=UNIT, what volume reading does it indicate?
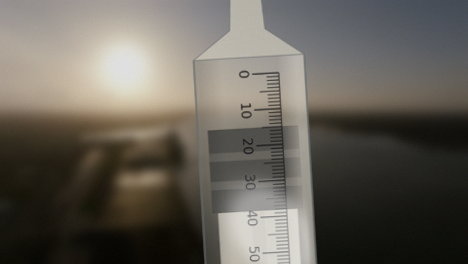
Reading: value=15 unit=mL
